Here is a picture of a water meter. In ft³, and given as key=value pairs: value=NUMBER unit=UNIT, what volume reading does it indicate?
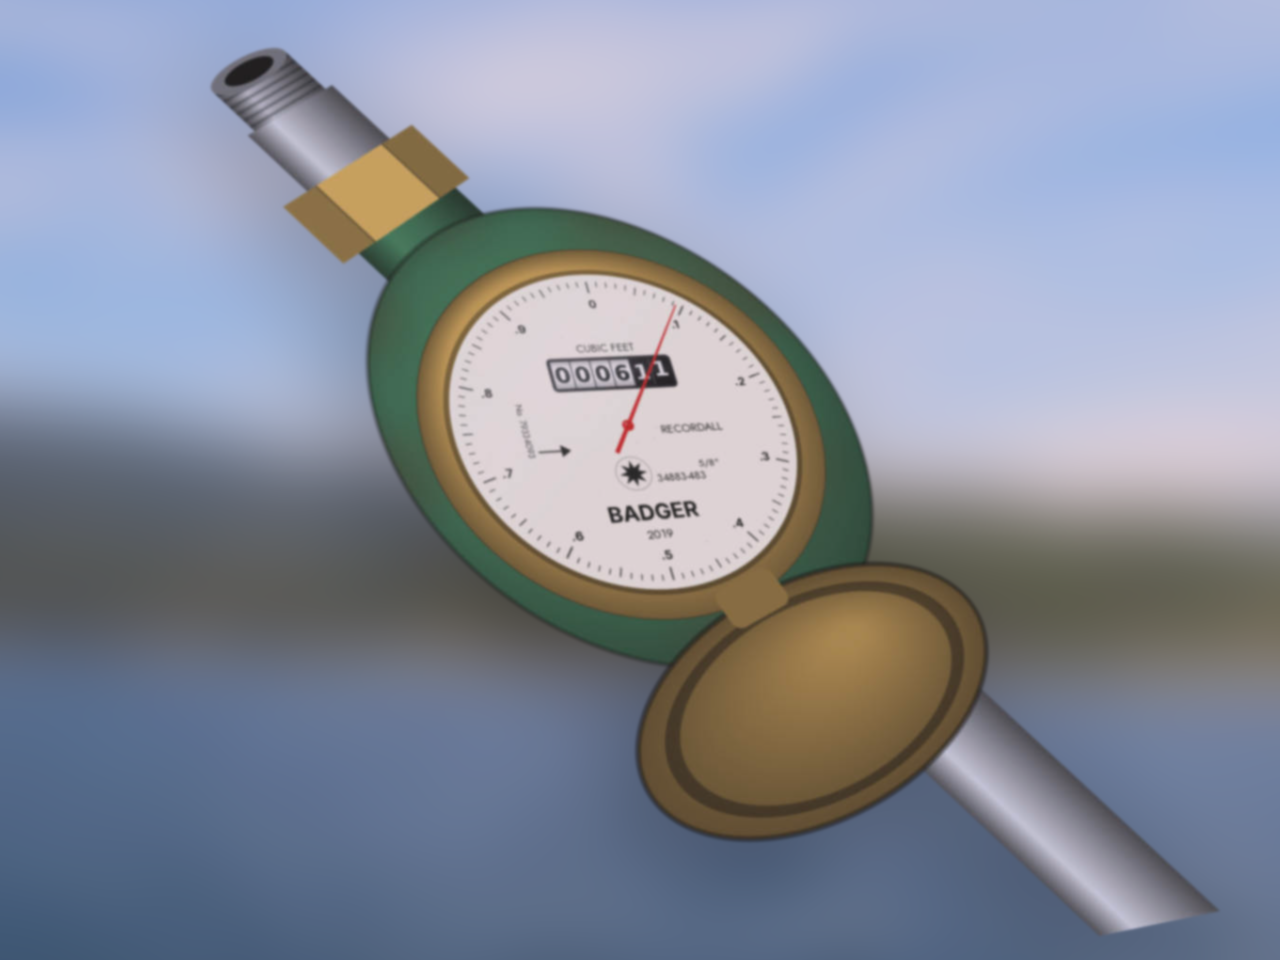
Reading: value=611.09 unit=ft³
